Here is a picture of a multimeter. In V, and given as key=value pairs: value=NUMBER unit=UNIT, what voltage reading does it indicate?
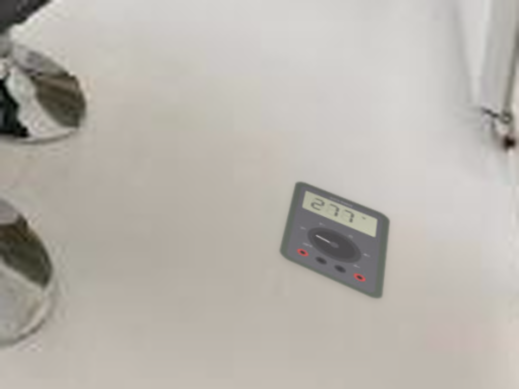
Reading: value=277 unit=V
